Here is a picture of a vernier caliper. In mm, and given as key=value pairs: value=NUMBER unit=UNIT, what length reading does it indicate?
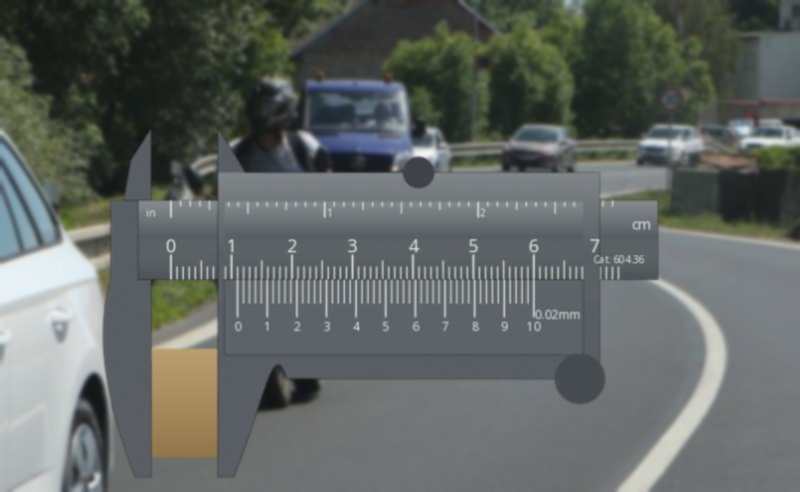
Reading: value=11.0 unit=mm
